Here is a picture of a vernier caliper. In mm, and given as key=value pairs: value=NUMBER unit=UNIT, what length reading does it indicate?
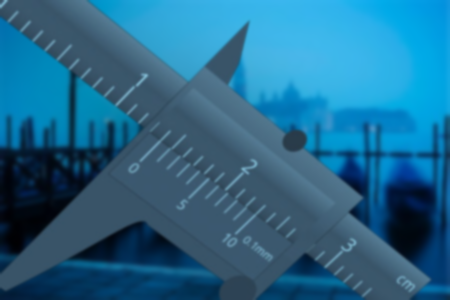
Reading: value=14.0 unit=mm
